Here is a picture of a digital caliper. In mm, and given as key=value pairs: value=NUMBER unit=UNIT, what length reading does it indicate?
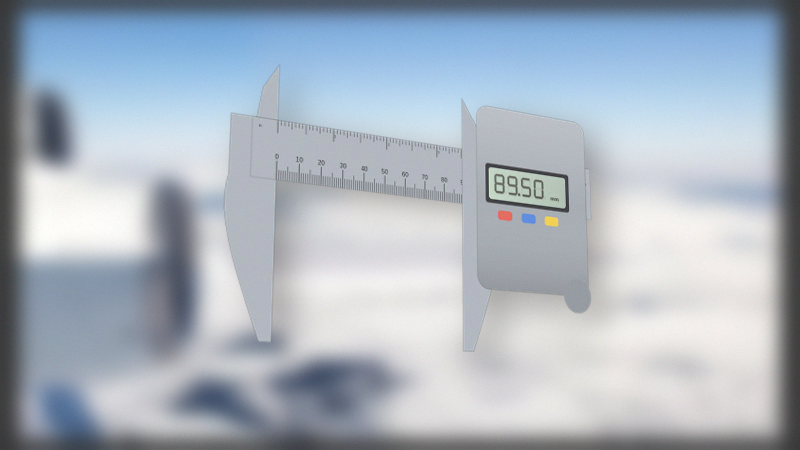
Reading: value=89.50 unit=mm
